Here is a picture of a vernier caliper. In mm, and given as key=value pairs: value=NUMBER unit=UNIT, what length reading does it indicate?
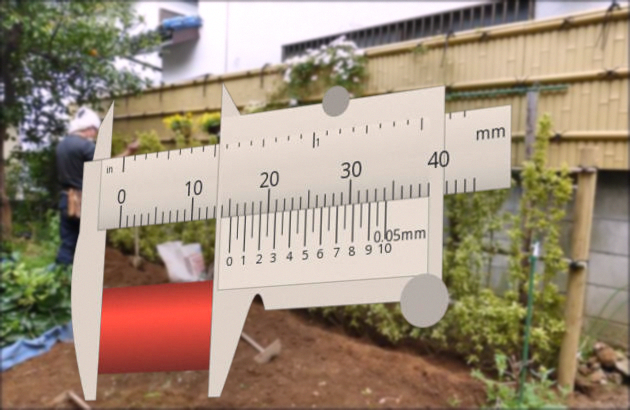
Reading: value=15.2 unit=mm
